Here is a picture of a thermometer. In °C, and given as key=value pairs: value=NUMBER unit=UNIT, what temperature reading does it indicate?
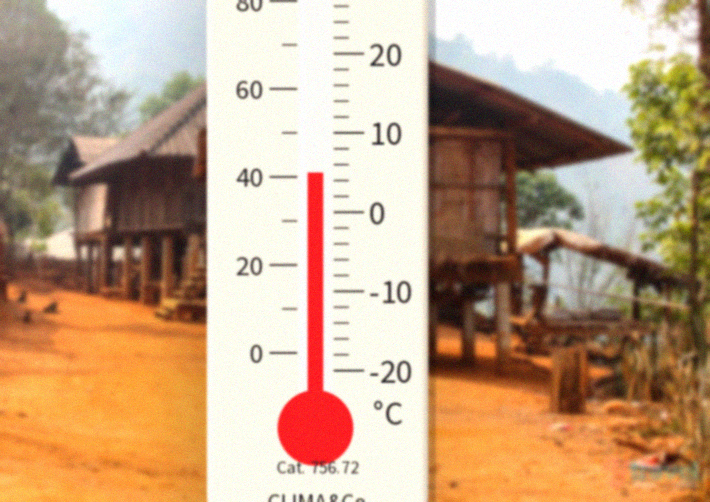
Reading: value=5 unit=°C
